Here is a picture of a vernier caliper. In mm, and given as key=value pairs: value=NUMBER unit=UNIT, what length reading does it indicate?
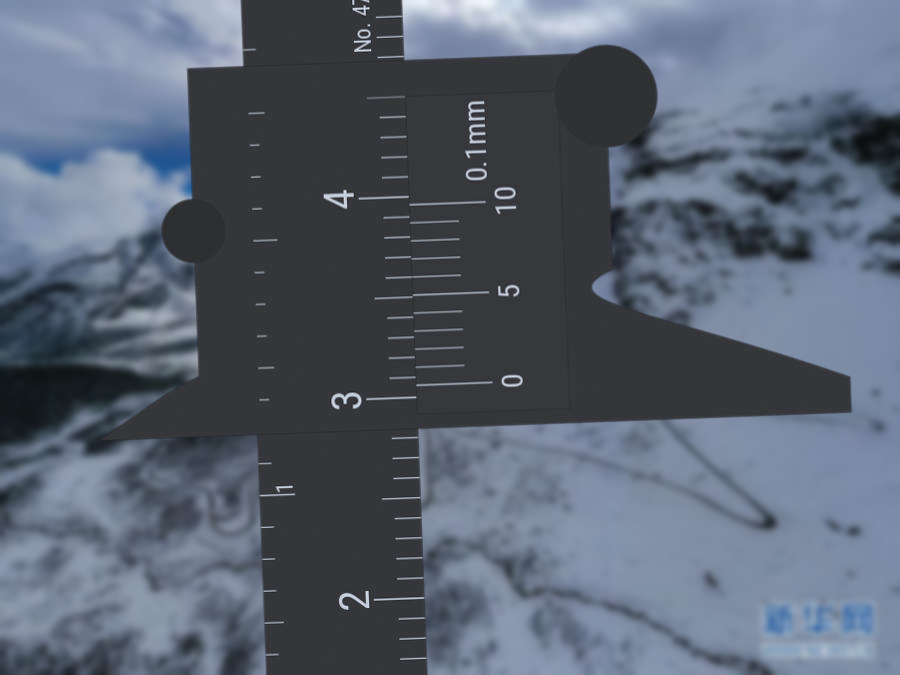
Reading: value=30.6 unit=mm
